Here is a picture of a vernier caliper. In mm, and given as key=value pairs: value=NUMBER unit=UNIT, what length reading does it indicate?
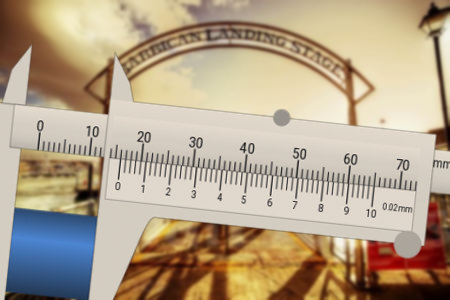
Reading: value=16.0 unit=mm
